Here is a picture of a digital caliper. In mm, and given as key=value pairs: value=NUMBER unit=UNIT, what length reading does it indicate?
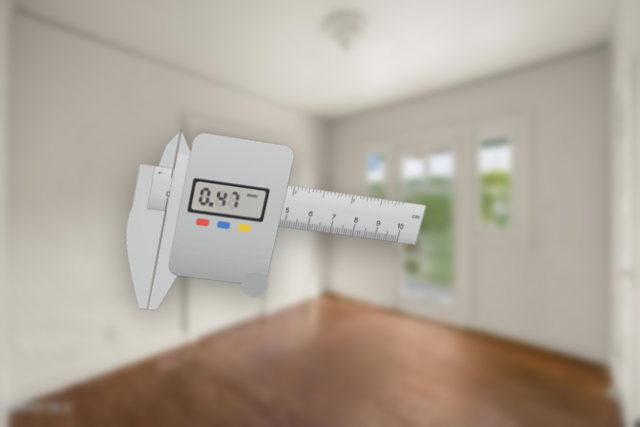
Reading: value=0.47 unit=mm
